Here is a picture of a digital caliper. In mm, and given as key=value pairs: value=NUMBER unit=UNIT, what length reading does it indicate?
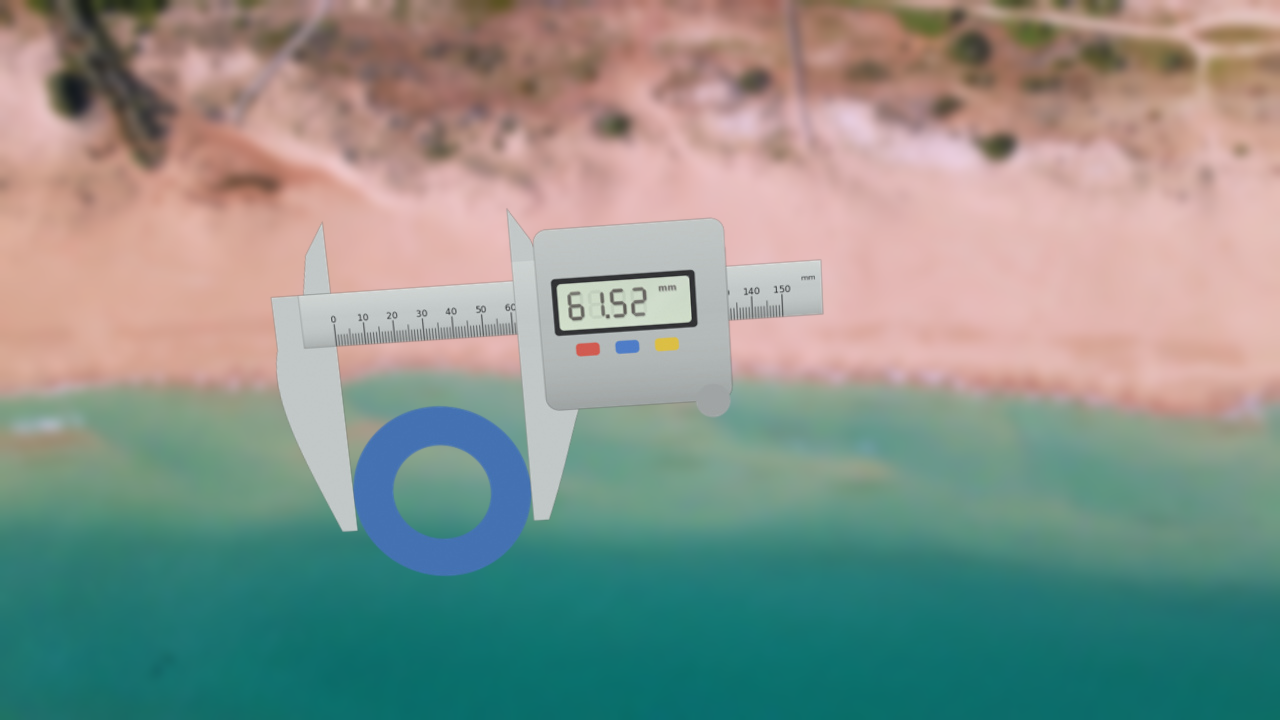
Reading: value=61.52 unit=mm
